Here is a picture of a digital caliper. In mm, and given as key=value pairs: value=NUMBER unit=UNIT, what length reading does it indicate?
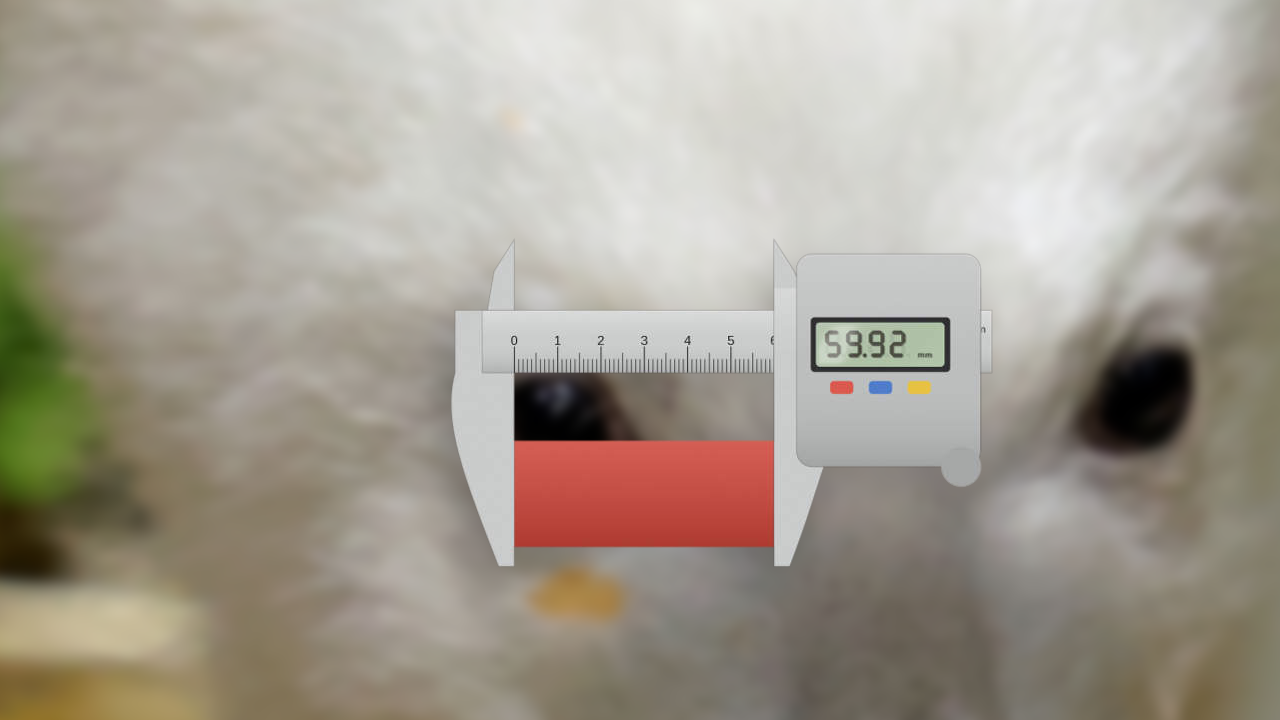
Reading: value=59.92 unit=mm
